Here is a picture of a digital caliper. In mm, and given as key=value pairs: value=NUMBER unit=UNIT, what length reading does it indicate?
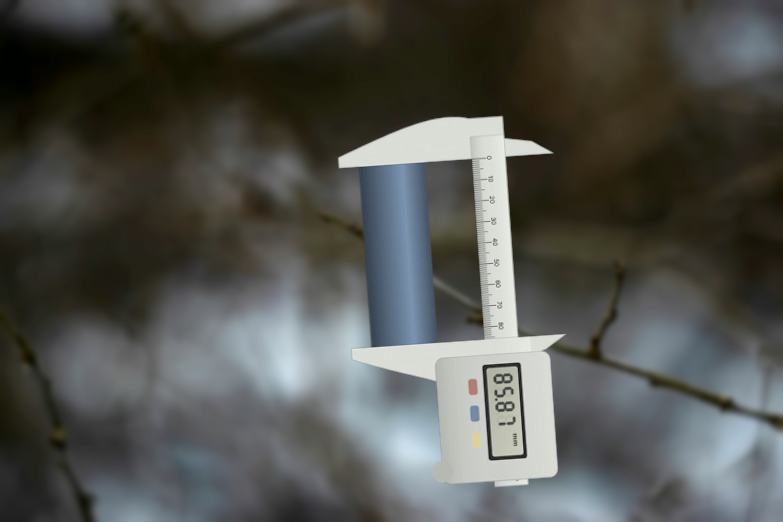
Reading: value=85.87 unit=mm
